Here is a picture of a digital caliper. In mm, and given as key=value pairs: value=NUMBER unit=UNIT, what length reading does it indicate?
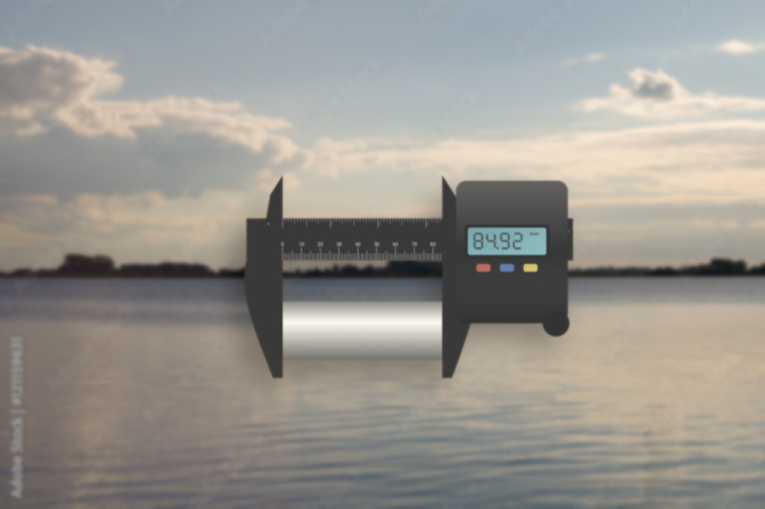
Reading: value=84.92 unit=mm
